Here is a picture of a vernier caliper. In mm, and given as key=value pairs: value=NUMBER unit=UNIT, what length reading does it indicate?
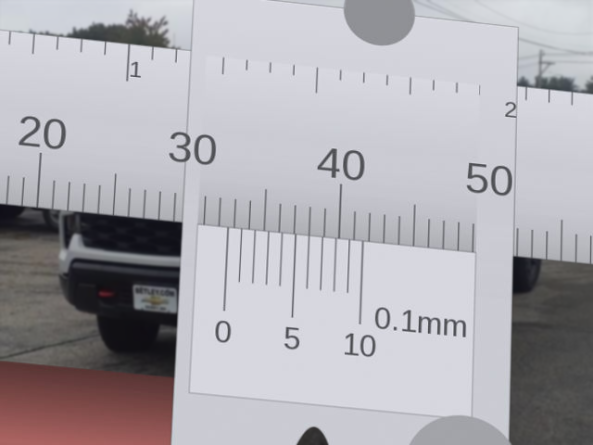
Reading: value=32.6 unit=mm
